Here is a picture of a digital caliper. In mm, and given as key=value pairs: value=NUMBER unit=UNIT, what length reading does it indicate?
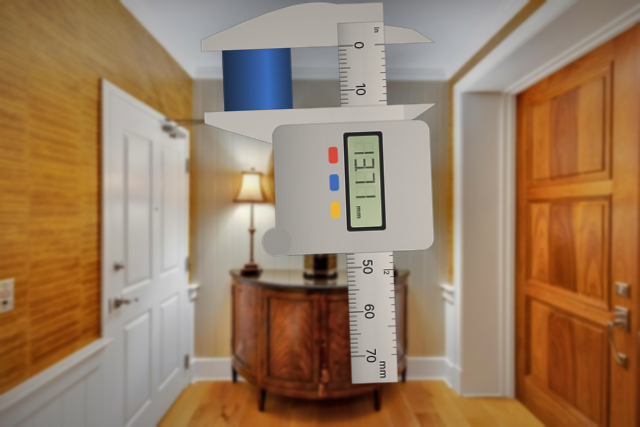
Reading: value=13.71 unit=mm
